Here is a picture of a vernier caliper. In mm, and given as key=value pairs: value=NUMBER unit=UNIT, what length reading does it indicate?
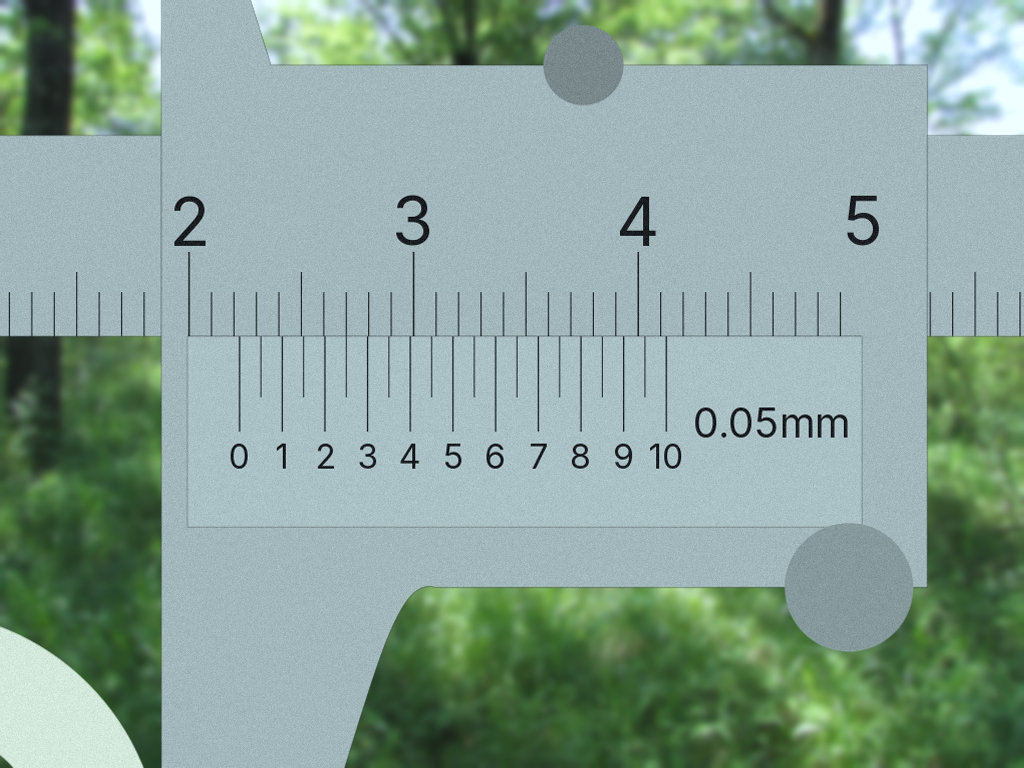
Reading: value=22.25 unit=mm
